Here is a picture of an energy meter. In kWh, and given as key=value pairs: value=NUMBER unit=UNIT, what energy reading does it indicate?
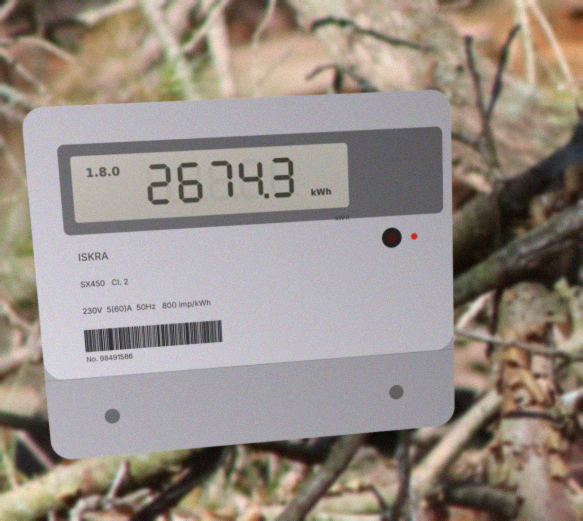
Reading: value=2674.3 unit=kWh
